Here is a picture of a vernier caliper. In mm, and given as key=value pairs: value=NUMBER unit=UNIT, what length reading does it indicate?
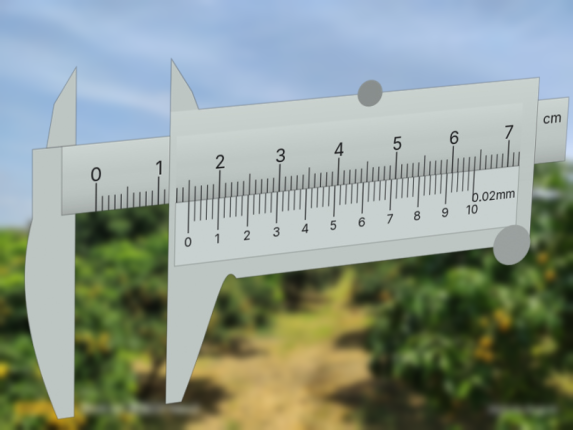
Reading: value=15.0 unit=mm
